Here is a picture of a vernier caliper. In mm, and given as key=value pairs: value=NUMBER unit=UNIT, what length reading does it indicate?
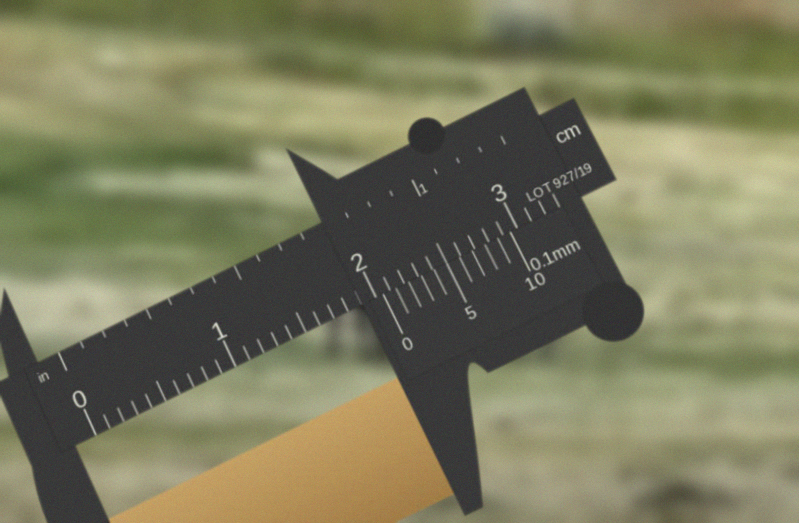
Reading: value=20.5 unit=mm
